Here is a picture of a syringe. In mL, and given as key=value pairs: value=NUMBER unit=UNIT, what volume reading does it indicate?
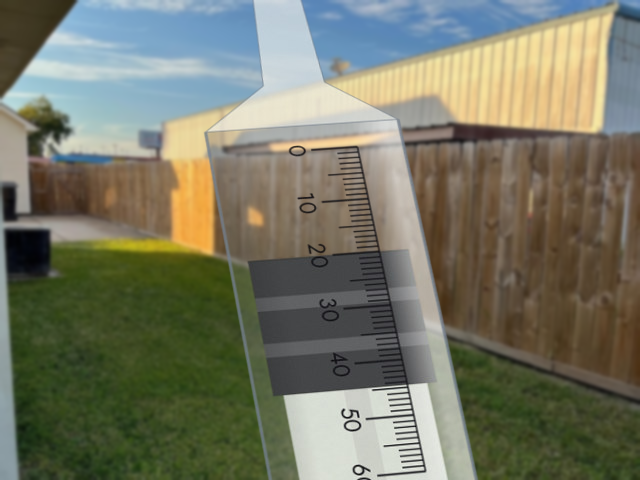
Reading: value=20 unit=mL
